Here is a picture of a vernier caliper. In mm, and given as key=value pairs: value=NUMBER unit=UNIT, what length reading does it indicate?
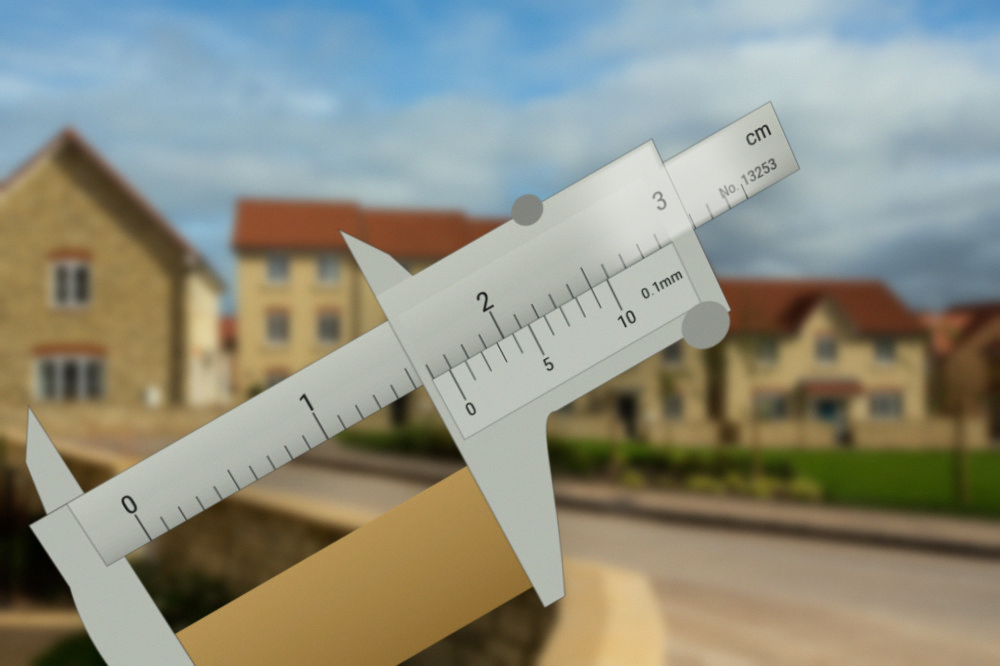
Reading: value=16.9 unit=mm
